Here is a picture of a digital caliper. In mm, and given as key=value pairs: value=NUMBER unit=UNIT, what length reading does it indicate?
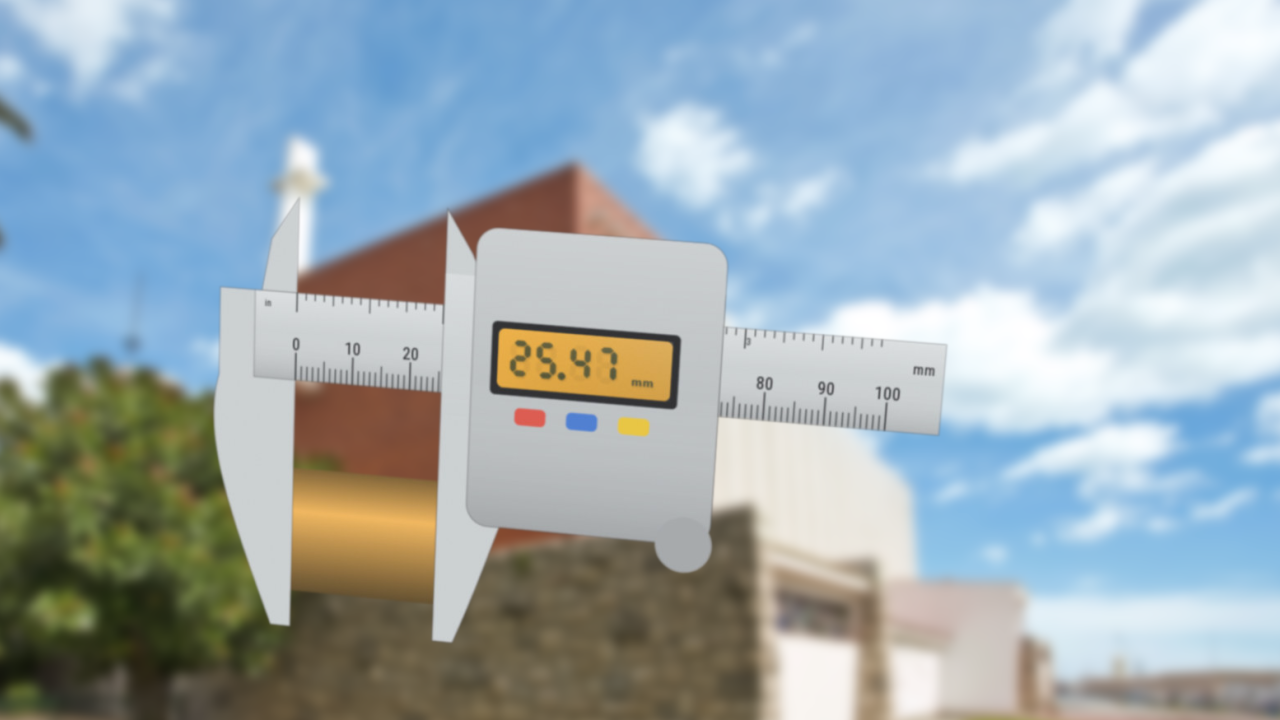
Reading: value=25.47 unit=mm
